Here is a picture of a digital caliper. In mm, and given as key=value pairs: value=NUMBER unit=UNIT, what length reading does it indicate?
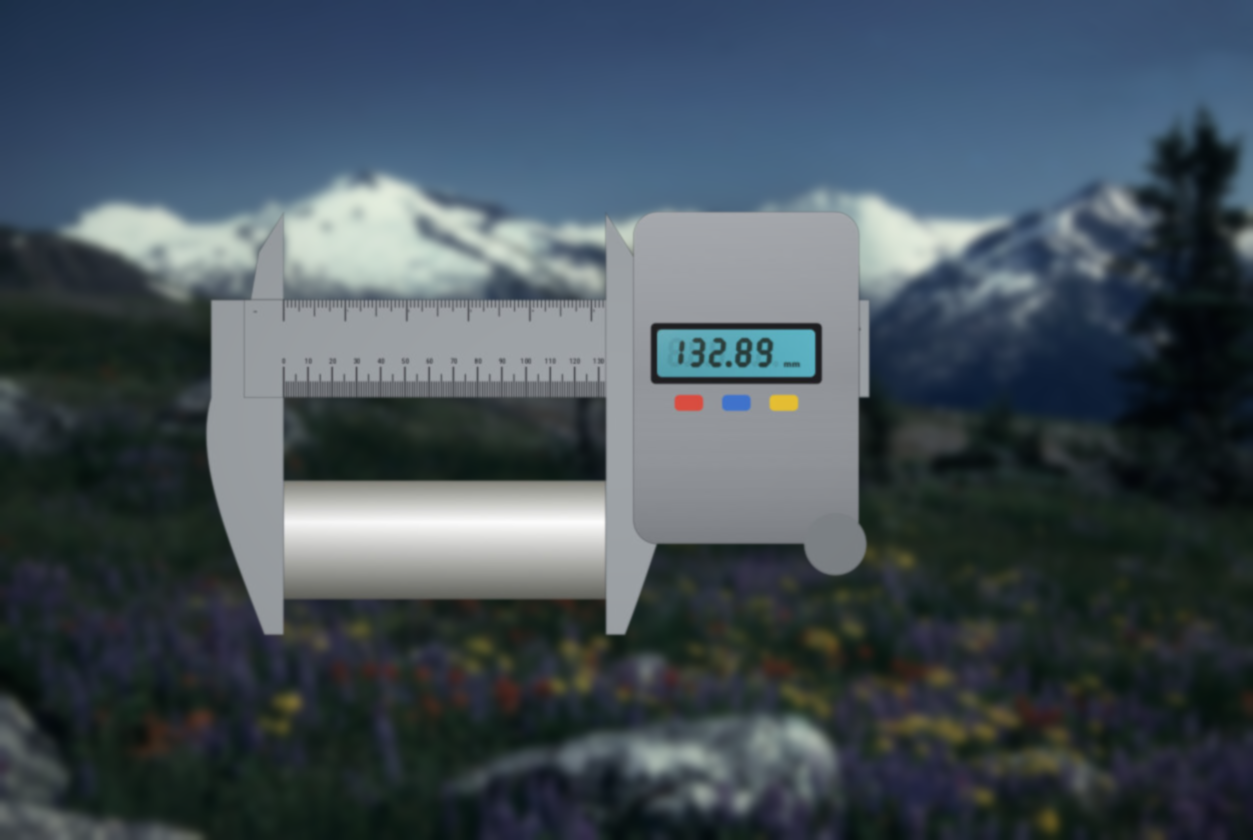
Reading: value=132.89 unit=mm
